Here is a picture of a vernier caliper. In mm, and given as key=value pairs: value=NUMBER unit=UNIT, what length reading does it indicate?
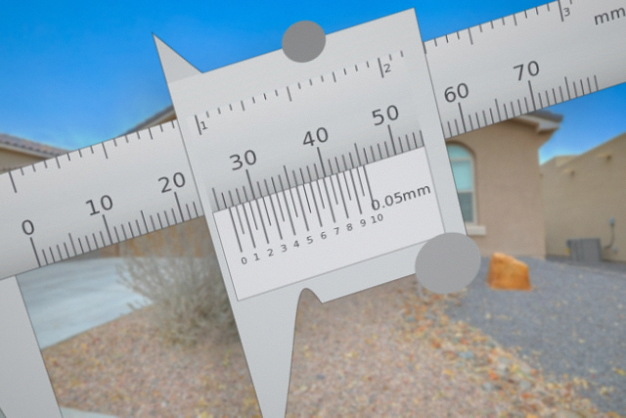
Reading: value=26.4 unit=mm
